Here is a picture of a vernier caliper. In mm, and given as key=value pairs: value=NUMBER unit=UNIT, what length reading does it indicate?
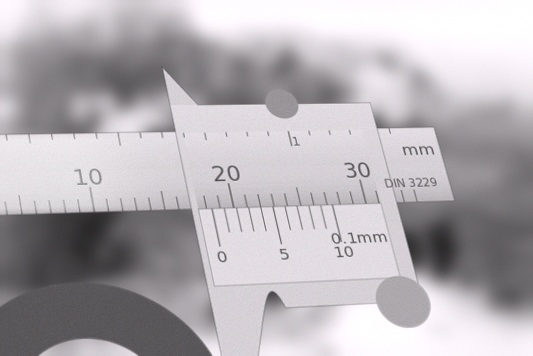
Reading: value=18.4 unit=mm
